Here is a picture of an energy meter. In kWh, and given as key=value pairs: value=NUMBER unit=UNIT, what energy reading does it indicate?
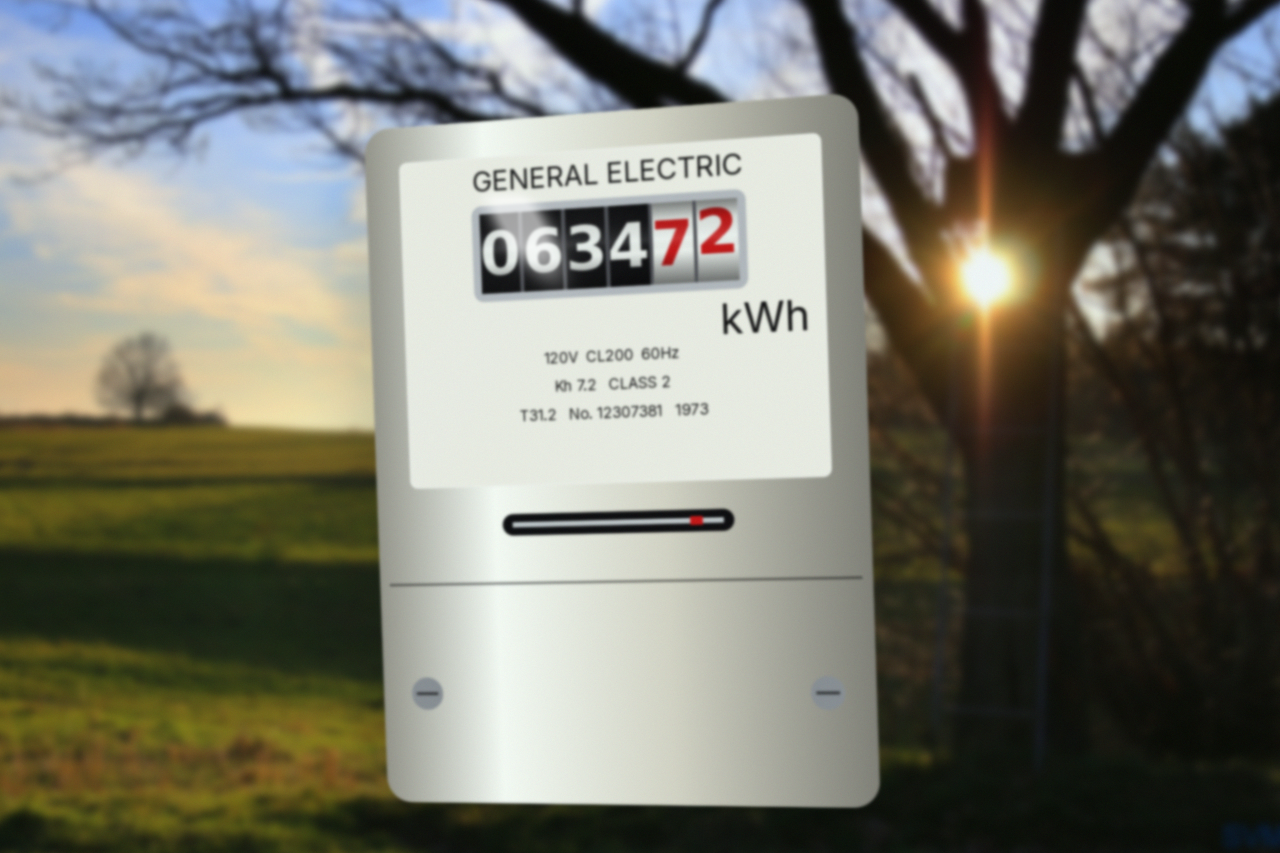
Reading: value=634.72 unit=kWh
